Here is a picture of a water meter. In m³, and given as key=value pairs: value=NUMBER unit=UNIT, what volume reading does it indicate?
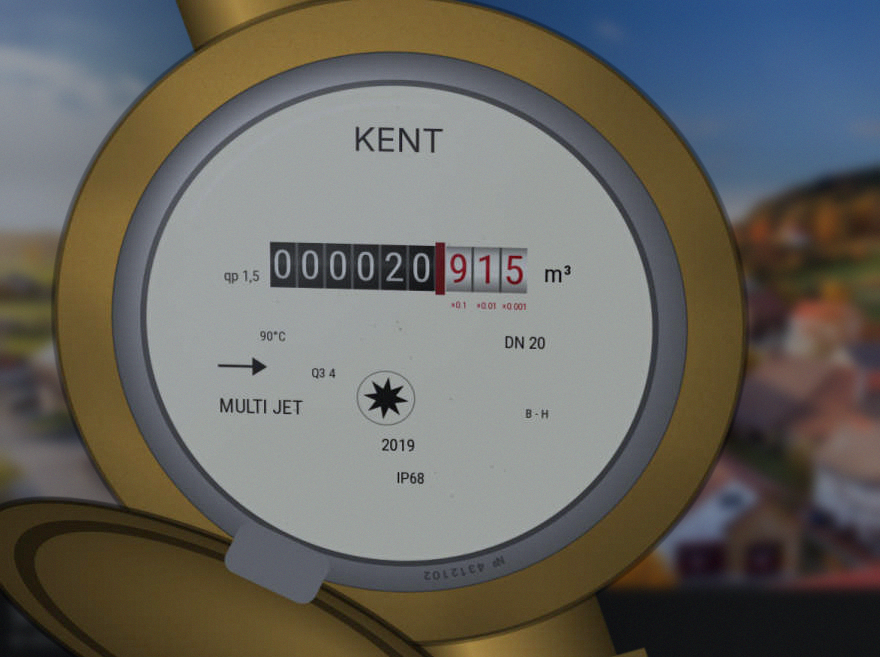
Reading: value=20.915 unit=m³
